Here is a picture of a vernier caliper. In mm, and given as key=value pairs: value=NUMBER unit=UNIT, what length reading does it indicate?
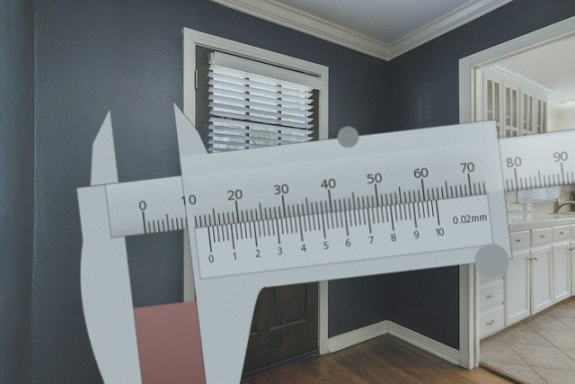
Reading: value=13.5 unit=mm
